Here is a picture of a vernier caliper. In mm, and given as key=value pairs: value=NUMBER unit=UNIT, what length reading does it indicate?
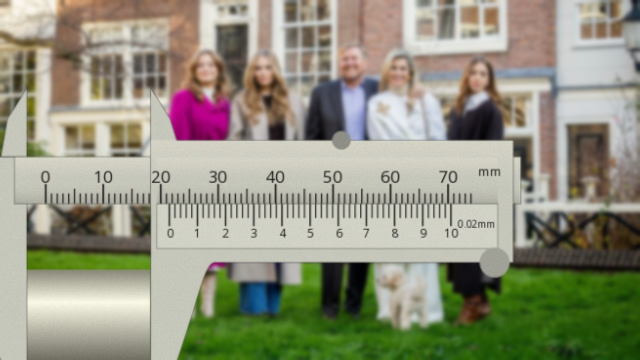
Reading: value=21.5 unit=mm
